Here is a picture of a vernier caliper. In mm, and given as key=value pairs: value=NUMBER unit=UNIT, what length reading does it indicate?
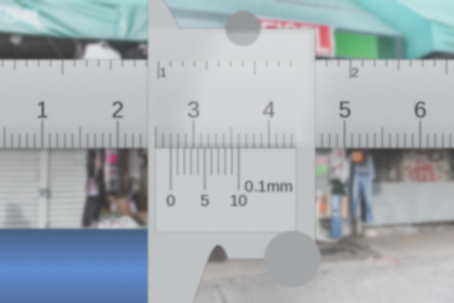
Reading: value=27.0 unit=mm
